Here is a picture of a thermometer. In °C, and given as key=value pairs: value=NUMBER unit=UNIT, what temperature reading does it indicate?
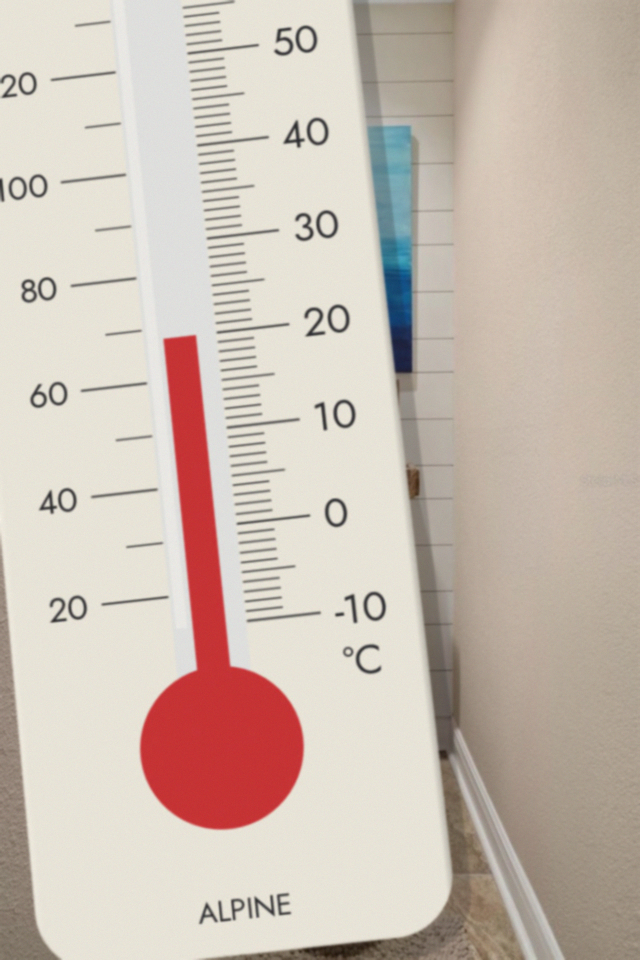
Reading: value=20 unit=°C
